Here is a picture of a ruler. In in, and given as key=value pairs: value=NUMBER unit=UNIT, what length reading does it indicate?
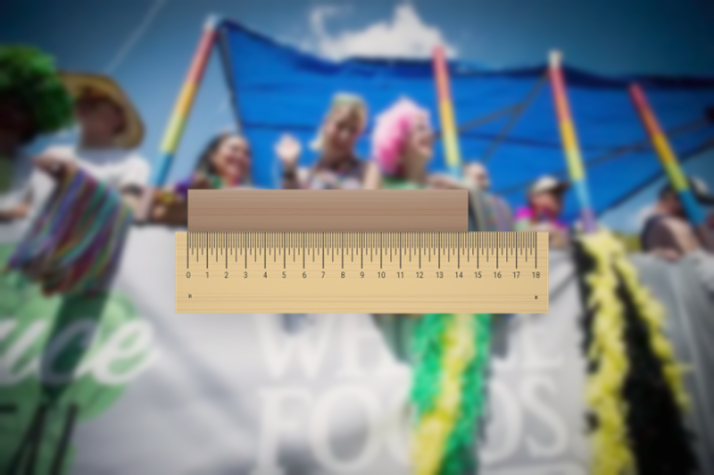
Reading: value=14.5 unit=in
